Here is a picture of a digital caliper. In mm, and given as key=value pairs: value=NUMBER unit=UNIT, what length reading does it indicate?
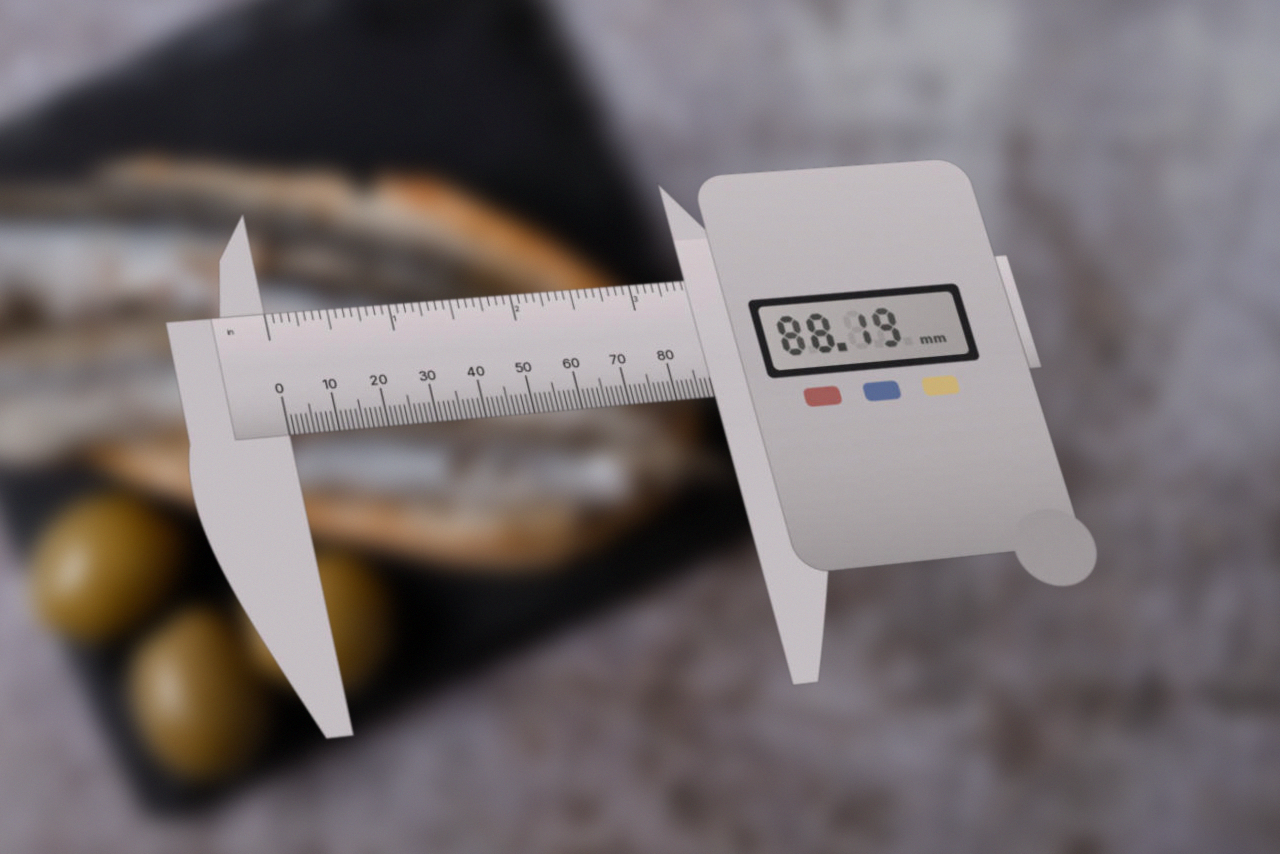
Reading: value=88.19 unit=mm
